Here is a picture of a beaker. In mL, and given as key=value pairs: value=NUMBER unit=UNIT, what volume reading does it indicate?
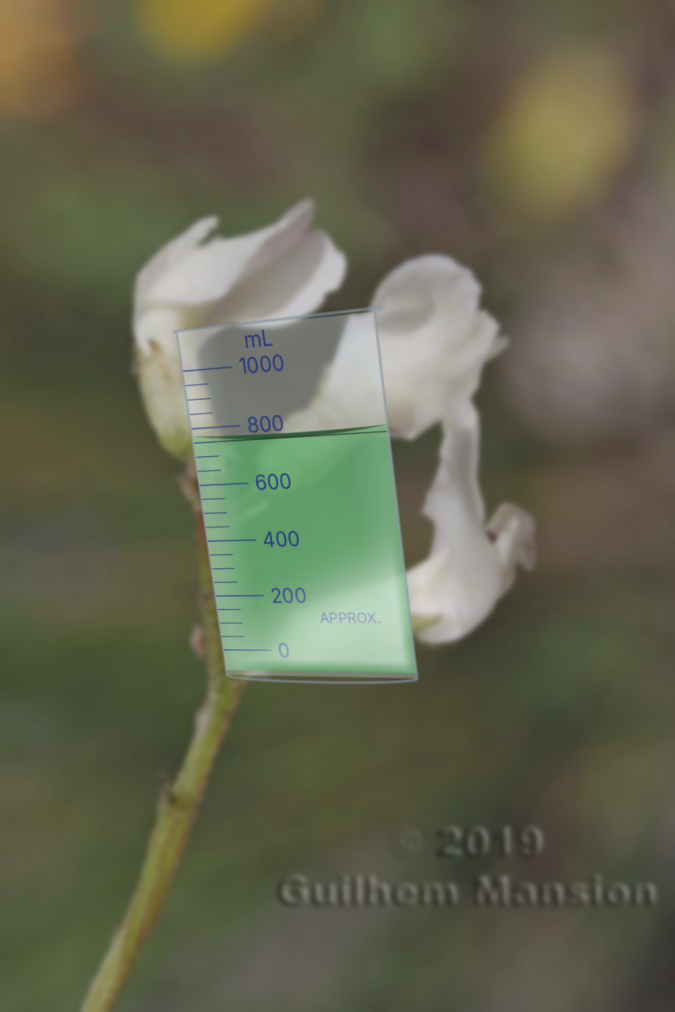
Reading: value=750 unit=mL
